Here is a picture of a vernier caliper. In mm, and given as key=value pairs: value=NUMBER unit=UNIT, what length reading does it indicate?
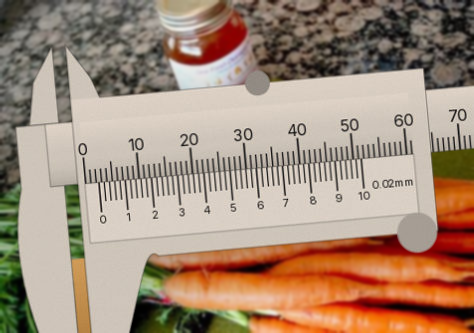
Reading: value=2.5 unit=mm
